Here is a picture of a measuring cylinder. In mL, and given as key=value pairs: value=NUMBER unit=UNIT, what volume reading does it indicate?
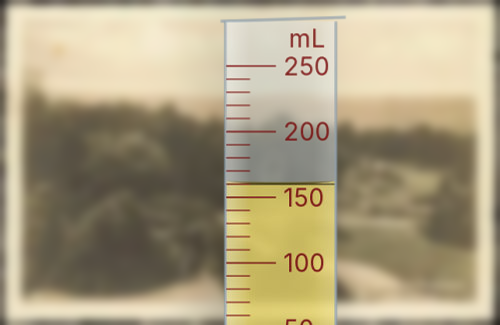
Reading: value=160 unit=mL
